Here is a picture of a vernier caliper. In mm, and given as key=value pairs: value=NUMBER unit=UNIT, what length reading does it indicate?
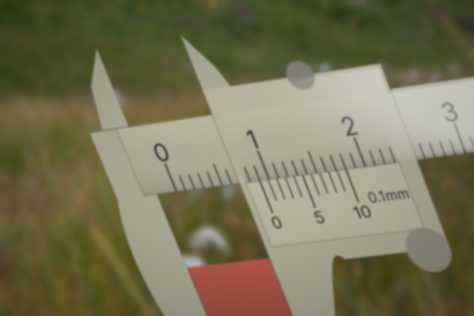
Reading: value=9.0 unit=mm
